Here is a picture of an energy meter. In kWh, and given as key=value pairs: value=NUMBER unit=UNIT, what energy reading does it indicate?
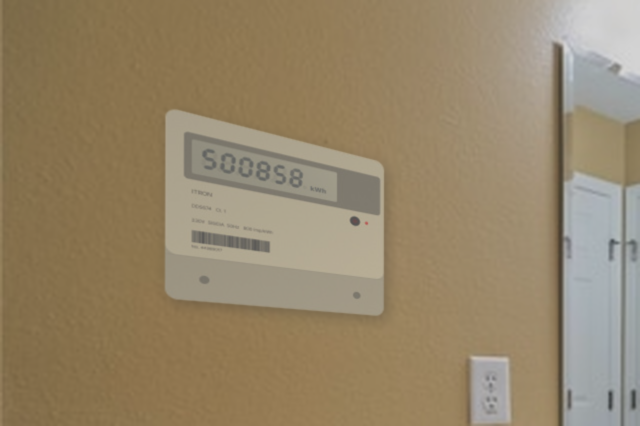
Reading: value=500858 unit=kWh
